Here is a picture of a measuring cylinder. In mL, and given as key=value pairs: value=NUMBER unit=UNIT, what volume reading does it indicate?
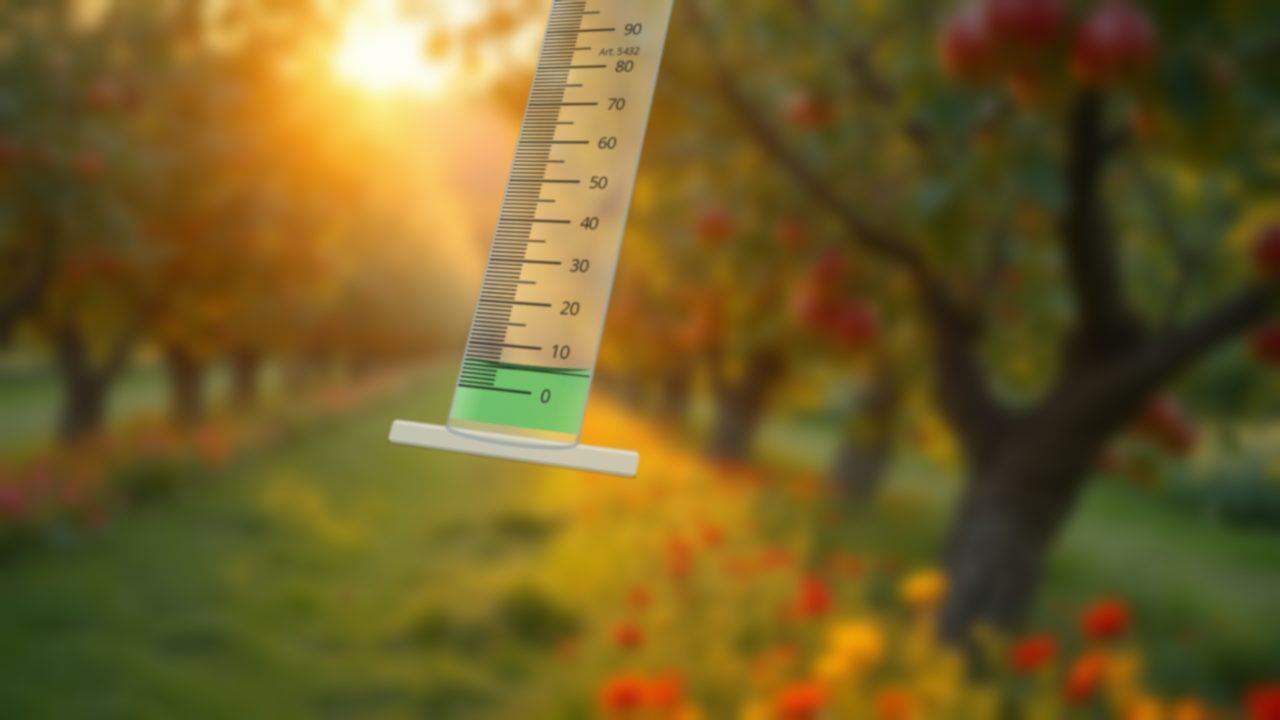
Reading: value=5 unit=mL
